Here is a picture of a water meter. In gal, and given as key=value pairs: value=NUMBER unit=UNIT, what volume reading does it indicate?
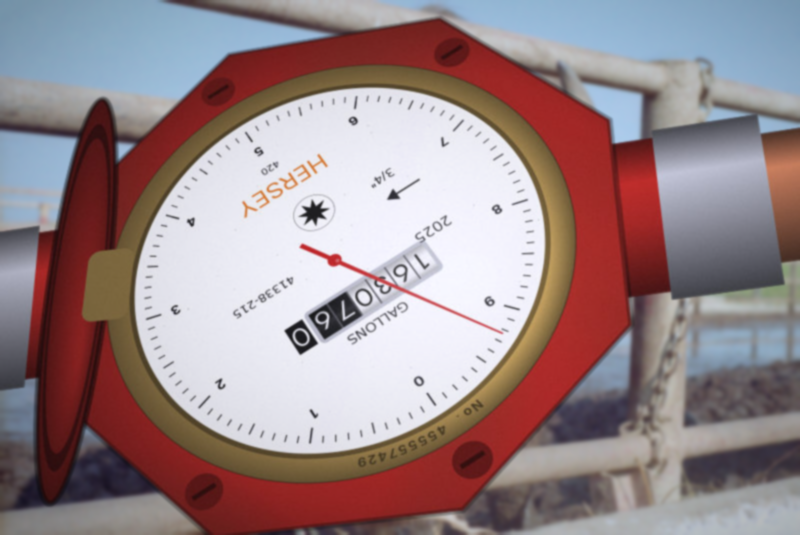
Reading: value=1630759.2 unit=gal
